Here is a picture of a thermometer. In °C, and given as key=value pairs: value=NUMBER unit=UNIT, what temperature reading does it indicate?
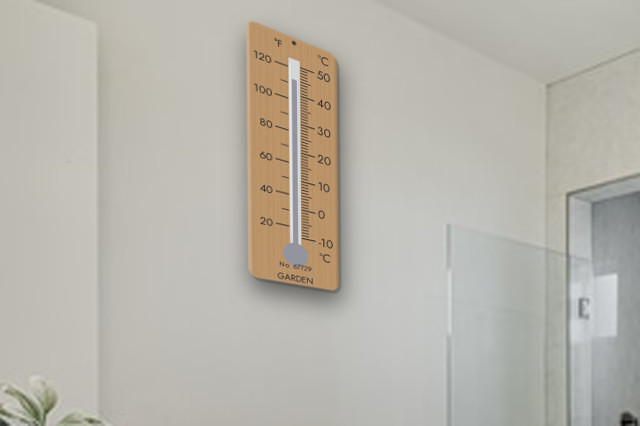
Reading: value=45 unit=°C
